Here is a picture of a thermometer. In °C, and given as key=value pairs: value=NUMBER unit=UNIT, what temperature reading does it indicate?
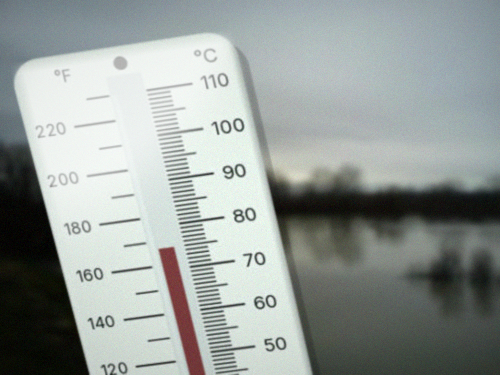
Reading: value=75 unit=°C
